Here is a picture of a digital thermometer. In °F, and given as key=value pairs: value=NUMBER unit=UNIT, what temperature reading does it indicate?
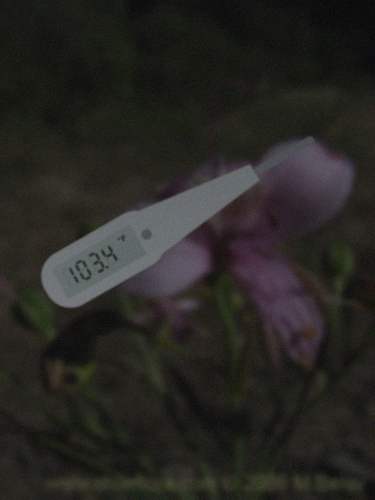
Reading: value=103.4 unit=°F
